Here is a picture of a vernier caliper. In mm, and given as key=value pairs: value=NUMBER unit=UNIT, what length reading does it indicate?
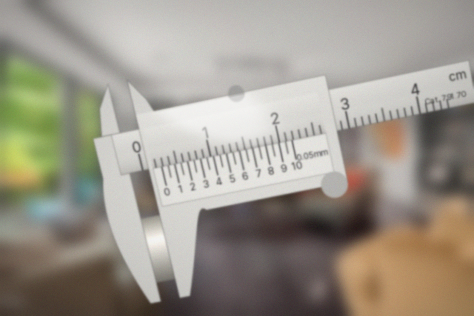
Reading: value=2.8 unit=mm
